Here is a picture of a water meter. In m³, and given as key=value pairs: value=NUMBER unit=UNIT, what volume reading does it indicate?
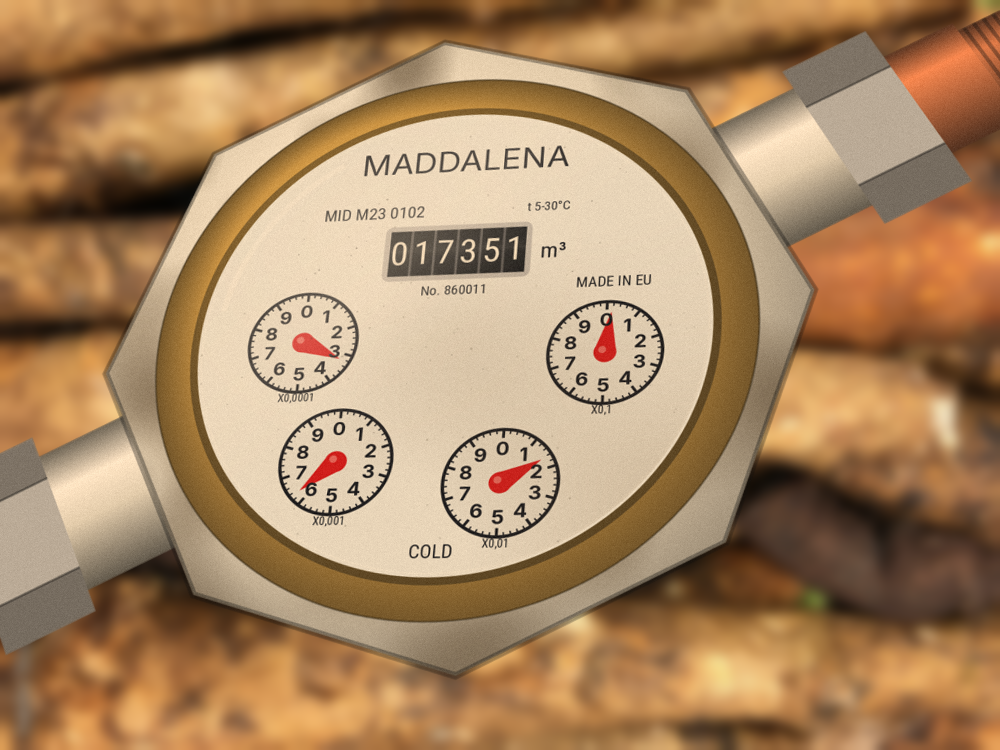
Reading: value=17351.0163 unit=m³
